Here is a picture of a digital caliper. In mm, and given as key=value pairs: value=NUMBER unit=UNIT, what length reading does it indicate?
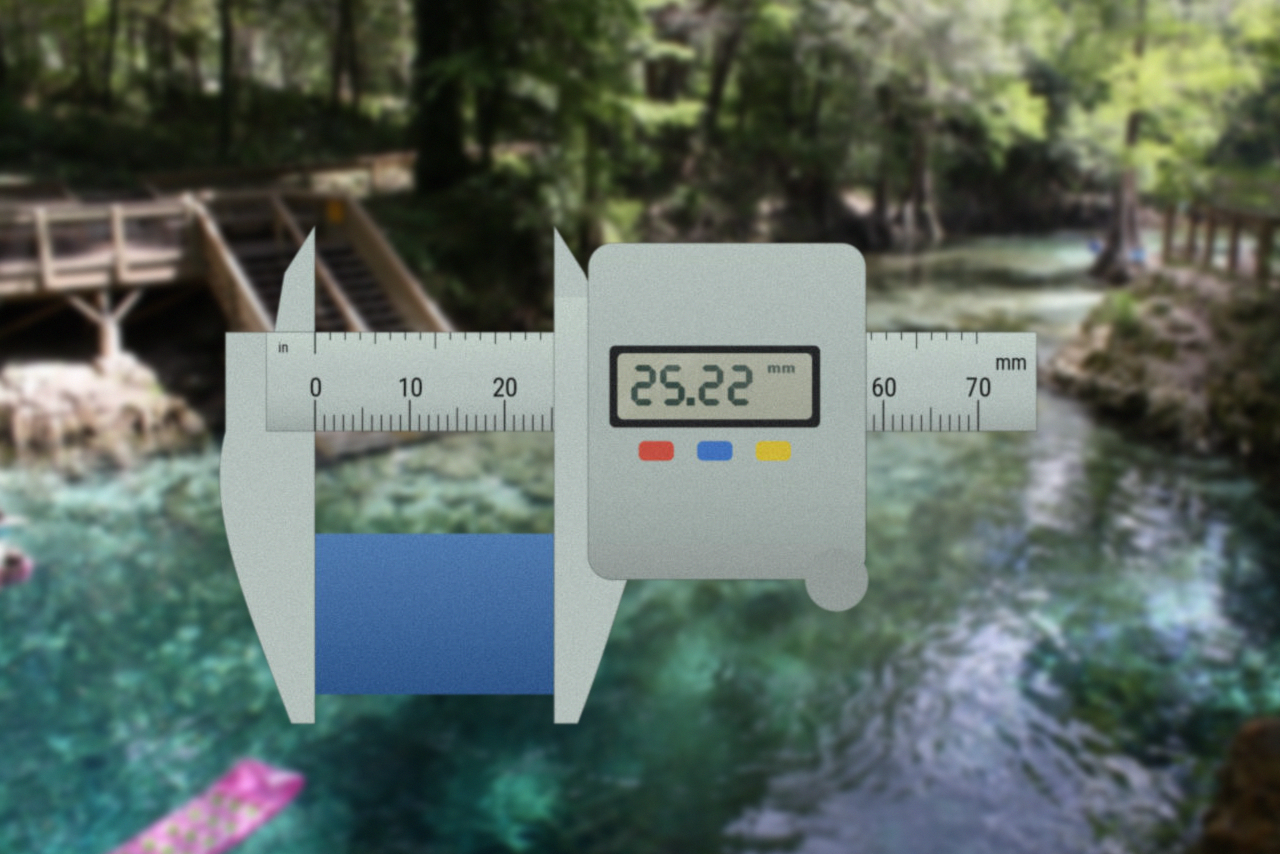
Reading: value=25.22 unit=mm
